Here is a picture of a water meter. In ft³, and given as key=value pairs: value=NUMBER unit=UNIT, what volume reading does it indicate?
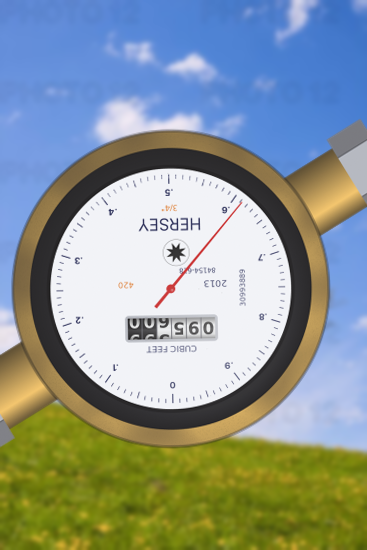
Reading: value=95599.61 unit=ft³
